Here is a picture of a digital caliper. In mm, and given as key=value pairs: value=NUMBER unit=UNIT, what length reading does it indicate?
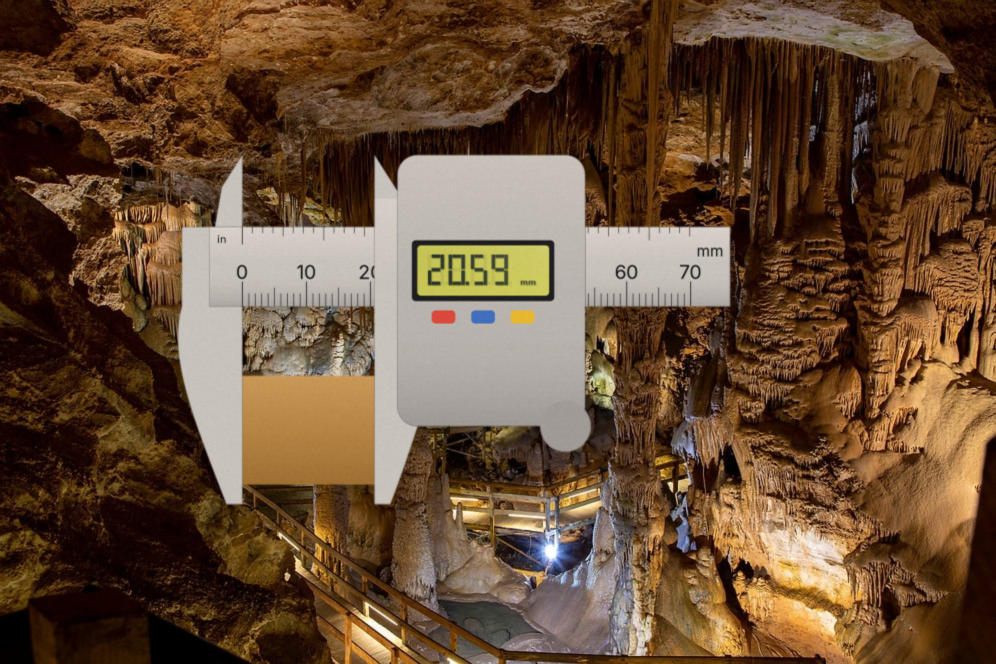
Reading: value=20.59 unit=mm
